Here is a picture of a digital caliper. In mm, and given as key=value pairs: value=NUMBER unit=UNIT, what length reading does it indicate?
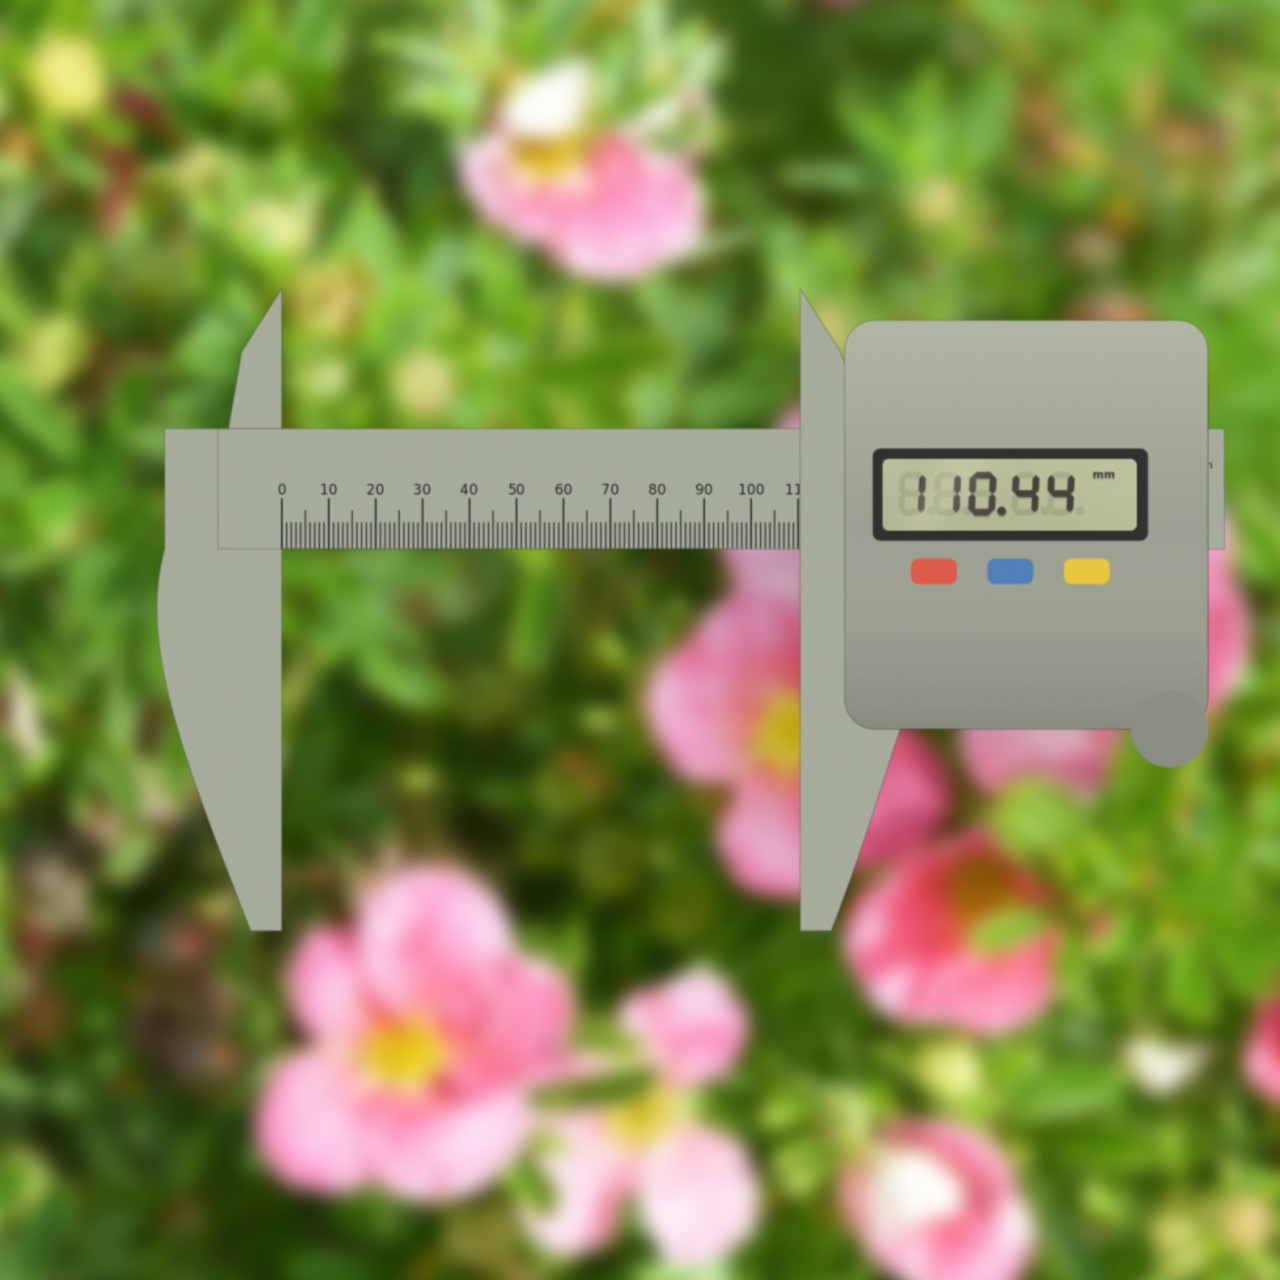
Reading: value=110.44 unit=mm
